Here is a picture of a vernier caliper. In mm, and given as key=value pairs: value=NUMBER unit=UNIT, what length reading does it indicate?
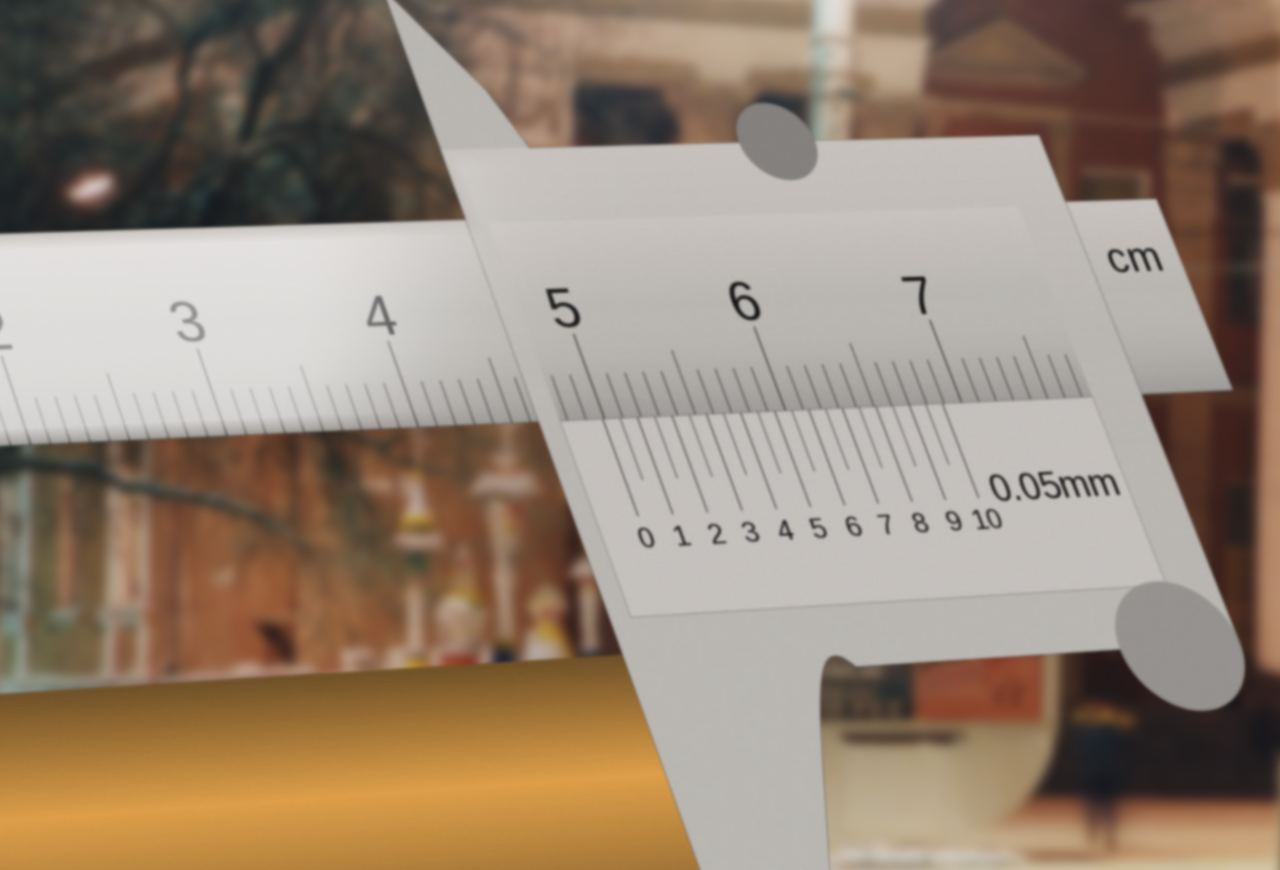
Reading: value=49.9 unit=mm
